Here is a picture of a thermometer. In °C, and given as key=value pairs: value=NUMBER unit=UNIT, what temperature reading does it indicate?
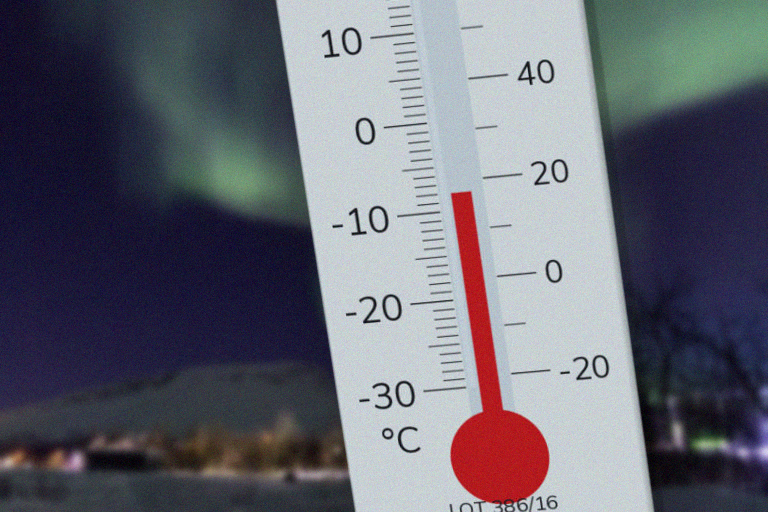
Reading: value=-8 unit=°C
